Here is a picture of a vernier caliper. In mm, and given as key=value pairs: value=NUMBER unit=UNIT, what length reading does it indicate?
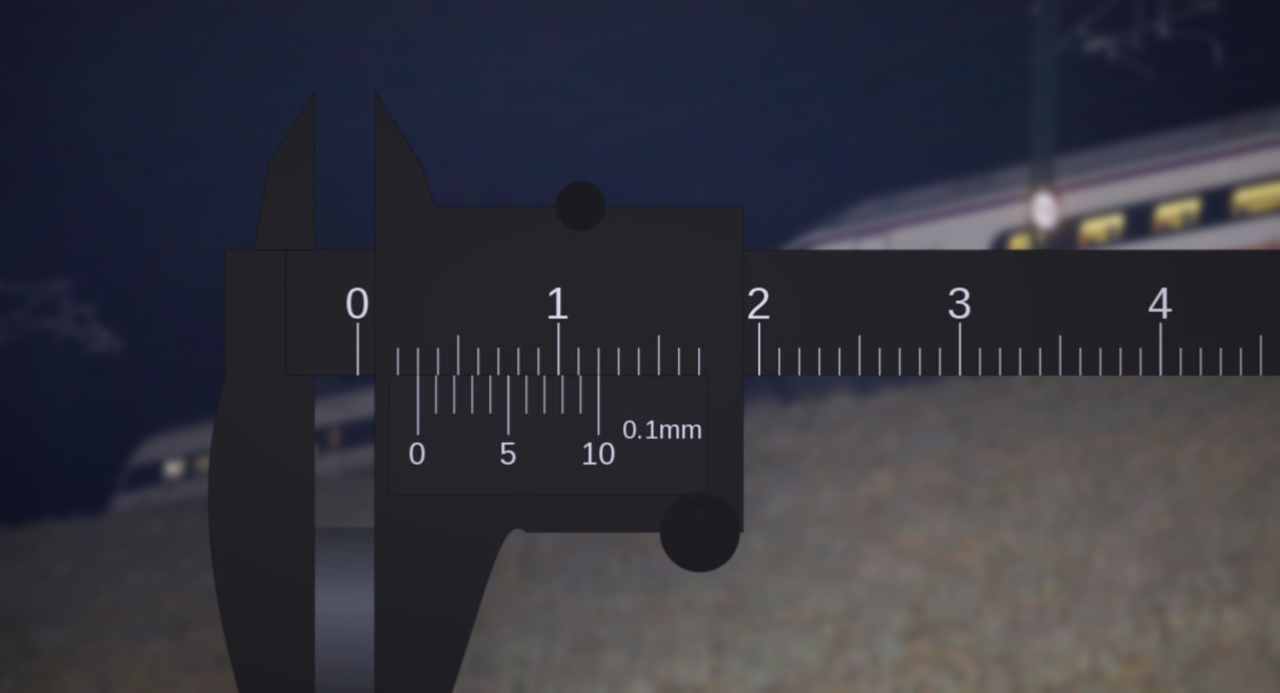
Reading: value=3.0 unit=mm
